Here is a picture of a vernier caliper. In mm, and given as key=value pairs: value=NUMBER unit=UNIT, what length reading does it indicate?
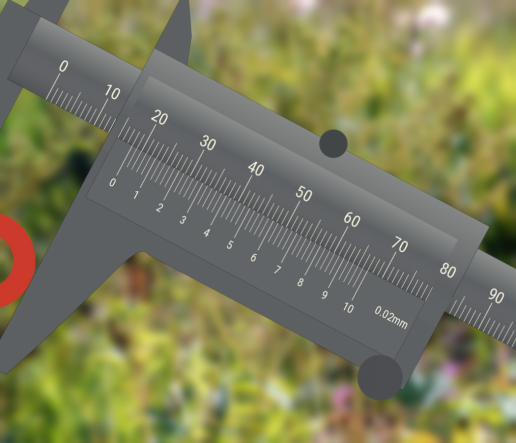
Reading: value=18.0 unit=mm
